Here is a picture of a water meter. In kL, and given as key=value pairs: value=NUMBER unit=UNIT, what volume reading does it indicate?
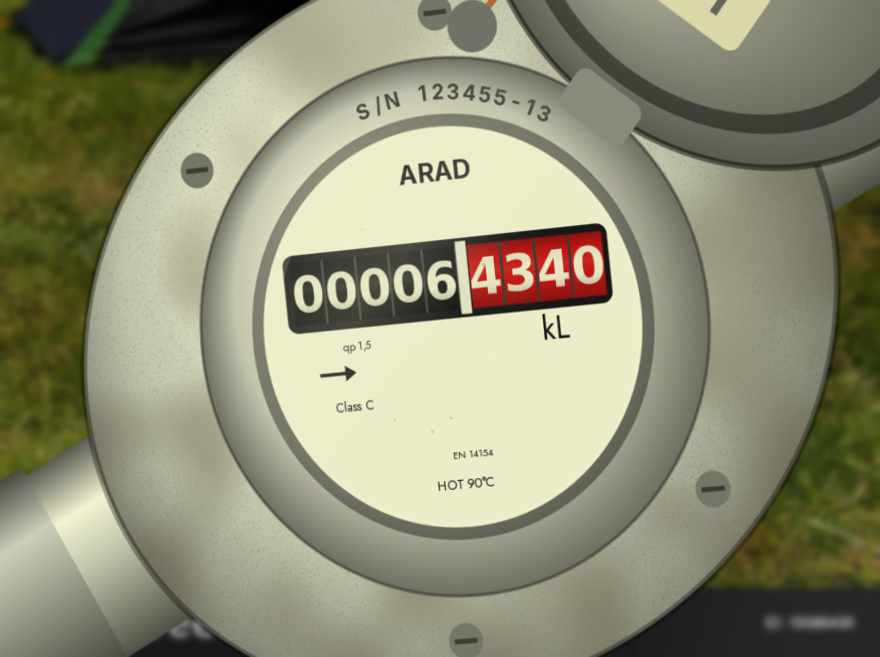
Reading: value=6.4340 unit=kL
